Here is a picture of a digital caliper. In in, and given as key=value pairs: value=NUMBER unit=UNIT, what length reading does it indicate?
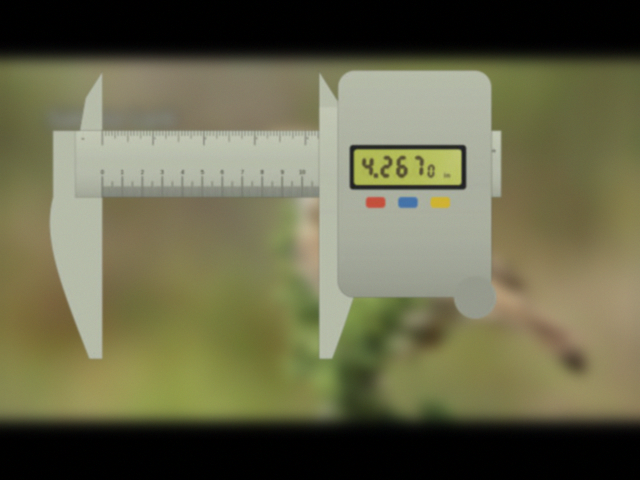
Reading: value=4.2670 unit=in
